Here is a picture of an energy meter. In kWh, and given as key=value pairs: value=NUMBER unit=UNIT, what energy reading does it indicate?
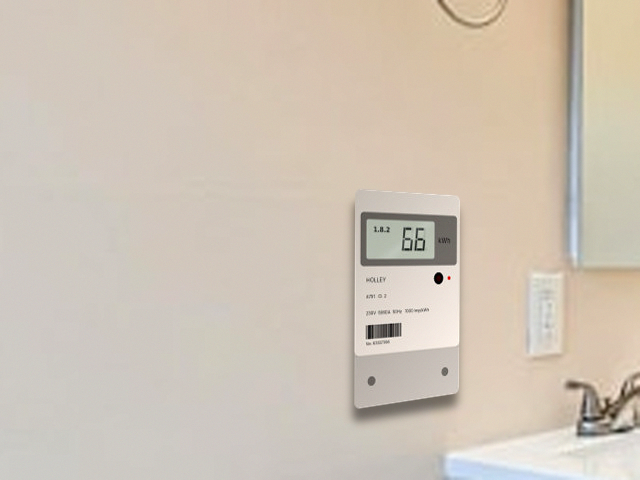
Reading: value=66 unit=kWh
